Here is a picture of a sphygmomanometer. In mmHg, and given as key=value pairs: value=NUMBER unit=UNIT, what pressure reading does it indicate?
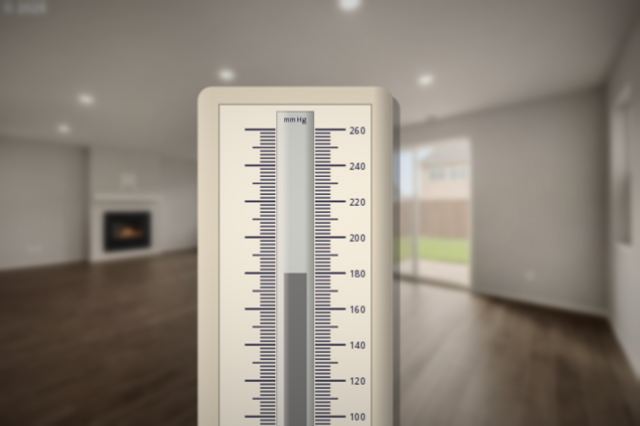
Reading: value=180 unit=mmHg
